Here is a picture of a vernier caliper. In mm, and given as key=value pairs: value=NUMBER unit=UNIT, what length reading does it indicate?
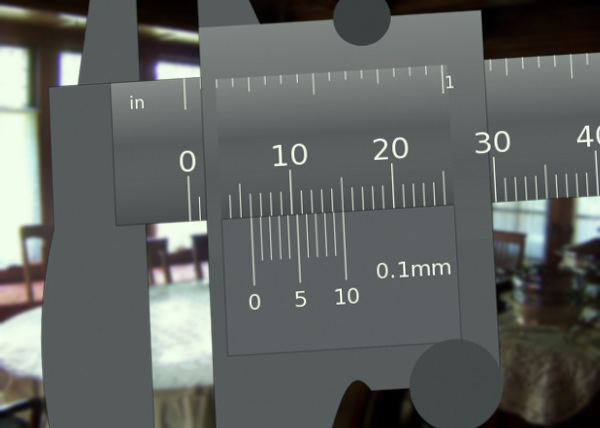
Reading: value=6.0 unit=mm
